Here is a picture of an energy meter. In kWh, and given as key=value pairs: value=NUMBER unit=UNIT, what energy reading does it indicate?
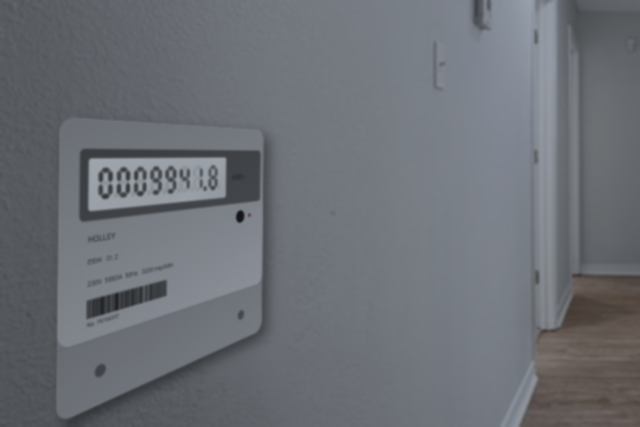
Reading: value=9941.8 unit=kWh
